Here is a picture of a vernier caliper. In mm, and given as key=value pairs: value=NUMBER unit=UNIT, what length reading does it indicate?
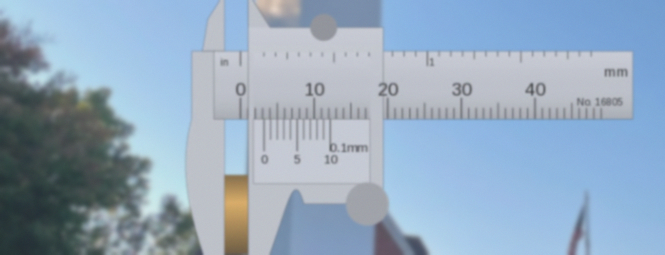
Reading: value=3.2 unit=mm
